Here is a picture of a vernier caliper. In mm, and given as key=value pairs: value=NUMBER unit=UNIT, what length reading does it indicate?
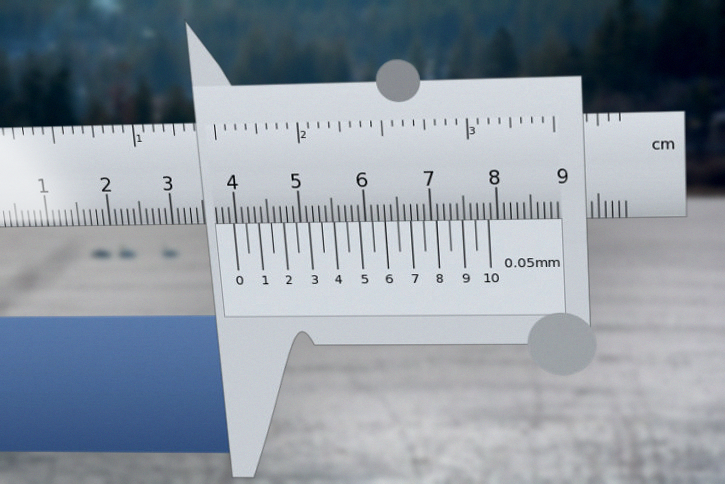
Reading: value=39.6 unit=mm
